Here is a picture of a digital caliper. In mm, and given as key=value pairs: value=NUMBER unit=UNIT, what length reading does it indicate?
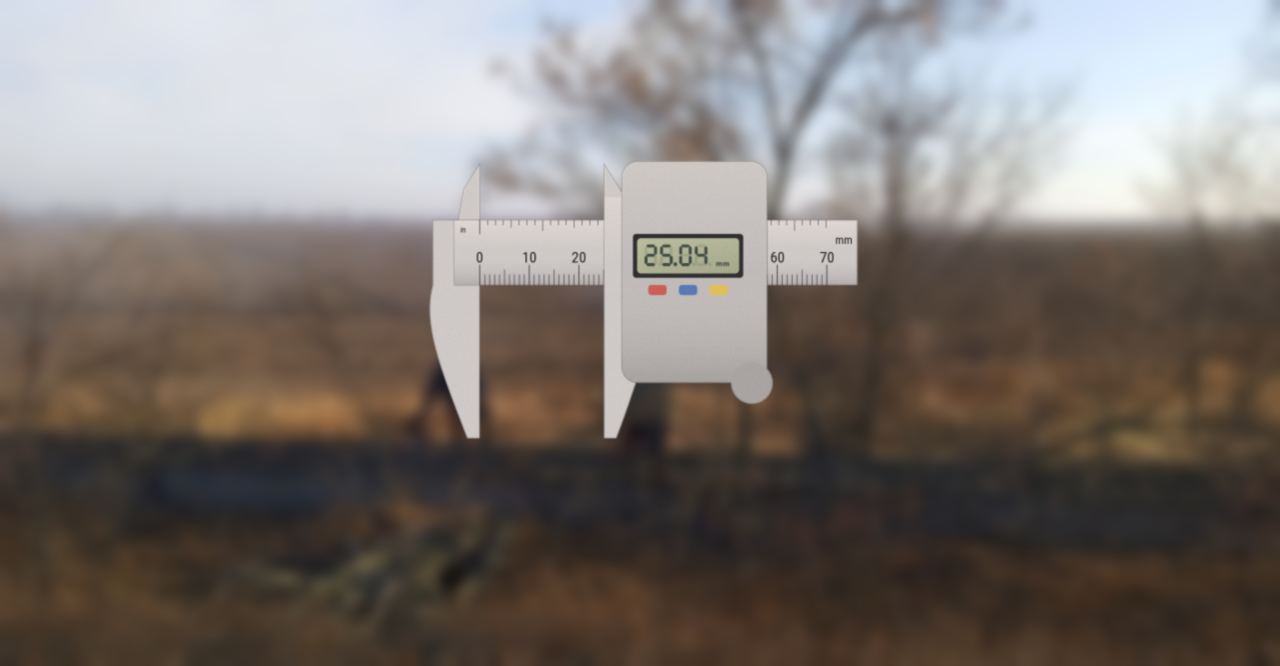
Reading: value=25.04 unit=mm
